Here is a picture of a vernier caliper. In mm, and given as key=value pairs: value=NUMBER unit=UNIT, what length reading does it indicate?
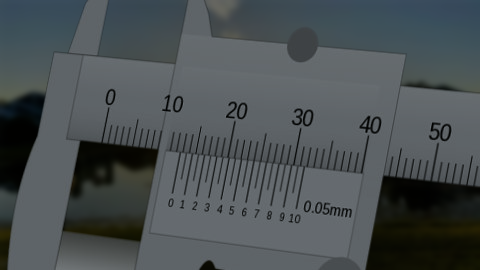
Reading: value=12.6 unit=mm
